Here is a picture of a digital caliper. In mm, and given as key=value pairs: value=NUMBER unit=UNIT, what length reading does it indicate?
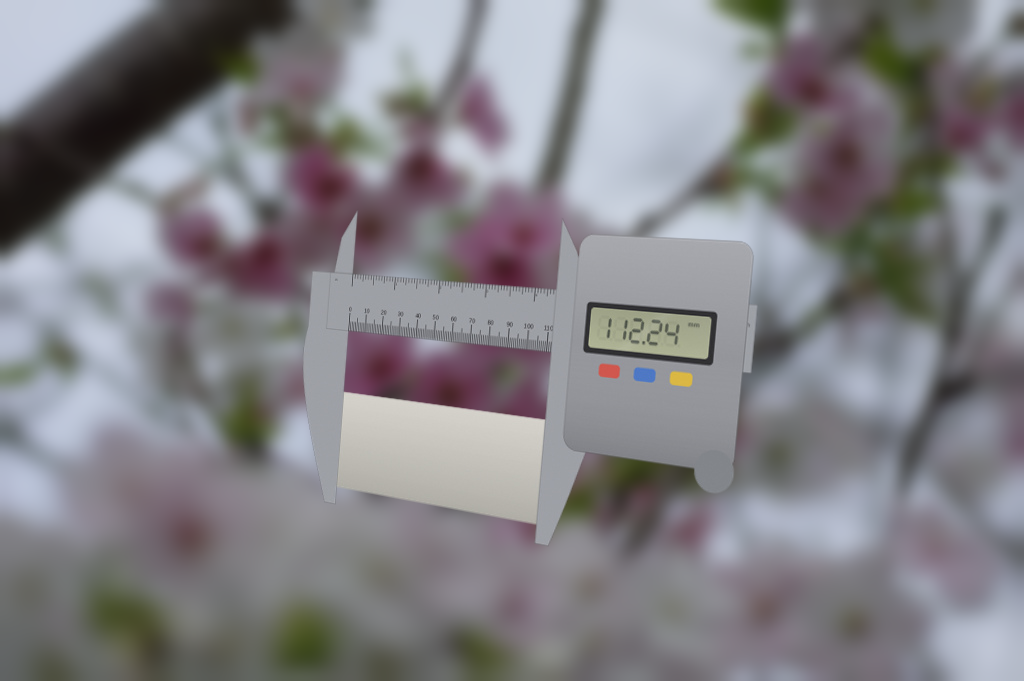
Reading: value=112.24 unit=mm
